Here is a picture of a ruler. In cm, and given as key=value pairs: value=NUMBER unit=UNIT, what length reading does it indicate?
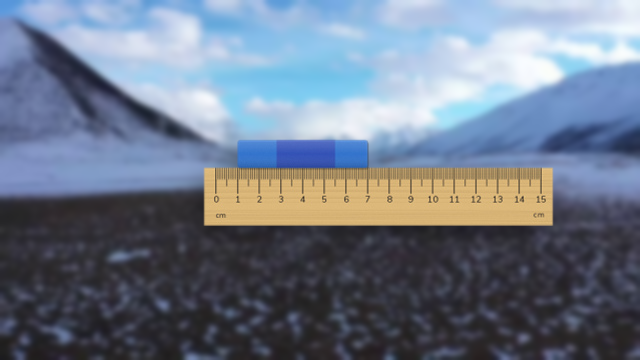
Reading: value=6 unit=cm
